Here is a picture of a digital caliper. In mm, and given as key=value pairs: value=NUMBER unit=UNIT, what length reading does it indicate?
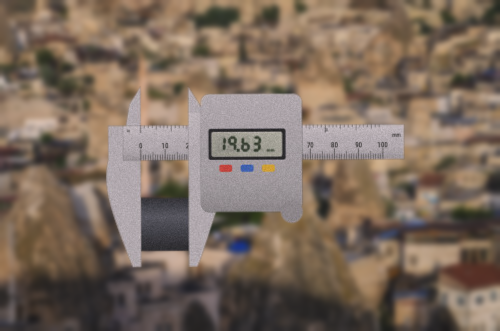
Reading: value=19.63 unit=mm
